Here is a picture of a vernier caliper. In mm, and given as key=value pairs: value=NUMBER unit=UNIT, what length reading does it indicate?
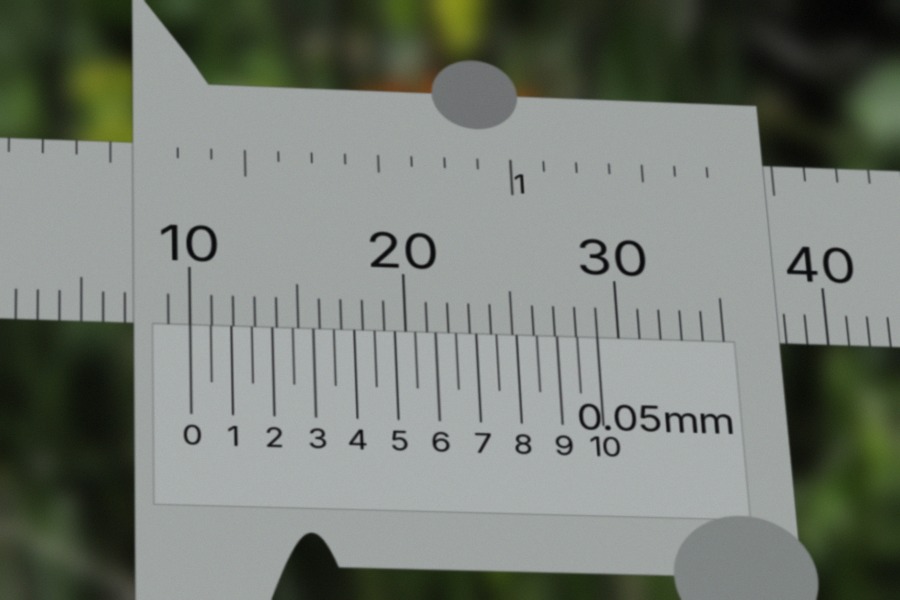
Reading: value=10.0 unit=mm
